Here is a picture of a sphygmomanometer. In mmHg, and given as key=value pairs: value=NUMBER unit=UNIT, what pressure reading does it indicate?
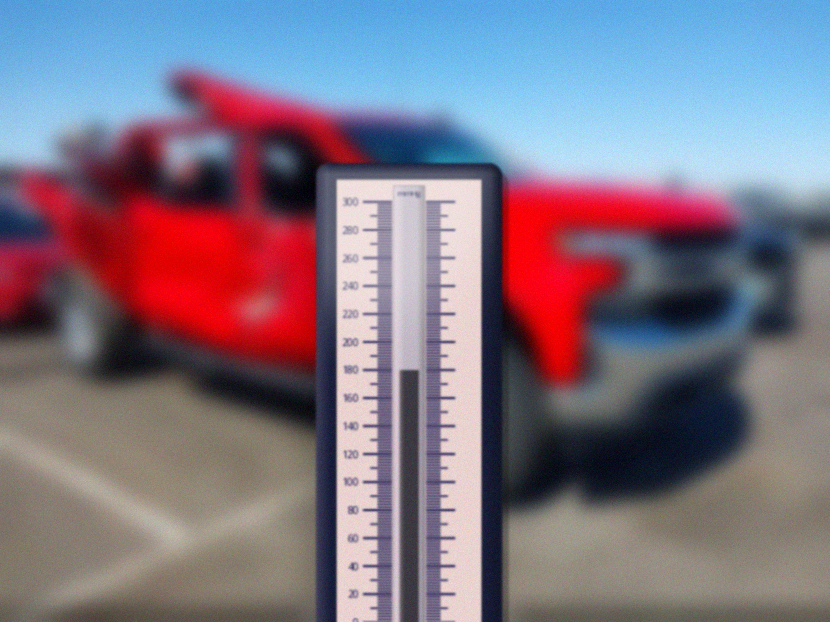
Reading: value=180 unit=mmHg
